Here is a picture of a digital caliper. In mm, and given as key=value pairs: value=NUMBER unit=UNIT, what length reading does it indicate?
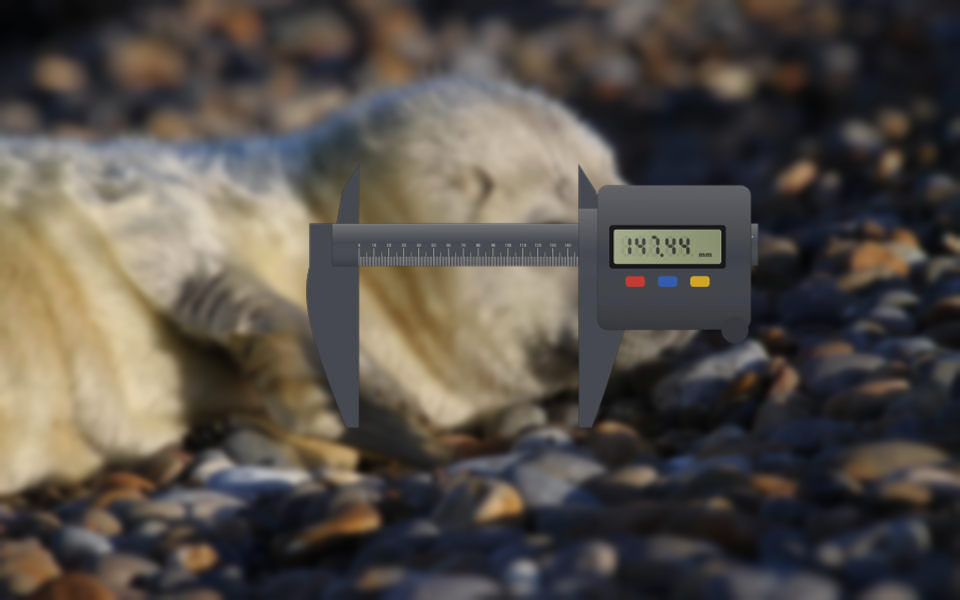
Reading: value=147.44 unit=mm
